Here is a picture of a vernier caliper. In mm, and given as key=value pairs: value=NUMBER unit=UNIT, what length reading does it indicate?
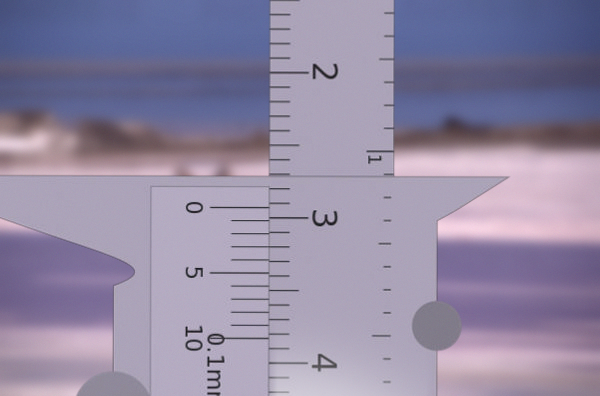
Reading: value=29.3 unit=mm
